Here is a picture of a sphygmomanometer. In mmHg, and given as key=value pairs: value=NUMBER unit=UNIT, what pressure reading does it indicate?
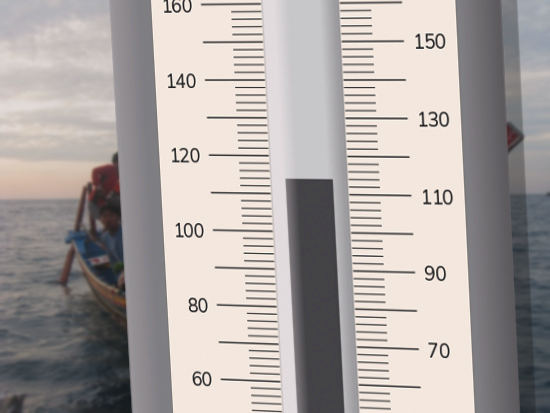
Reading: value=114 unit=mmHg
